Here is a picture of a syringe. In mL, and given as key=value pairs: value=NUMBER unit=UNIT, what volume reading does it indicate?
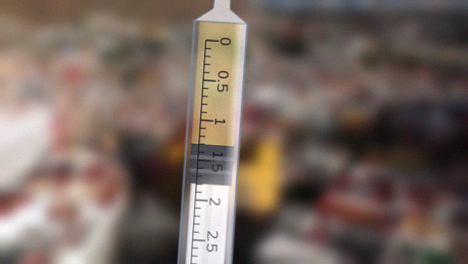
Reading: value=1.3 unit=mL
